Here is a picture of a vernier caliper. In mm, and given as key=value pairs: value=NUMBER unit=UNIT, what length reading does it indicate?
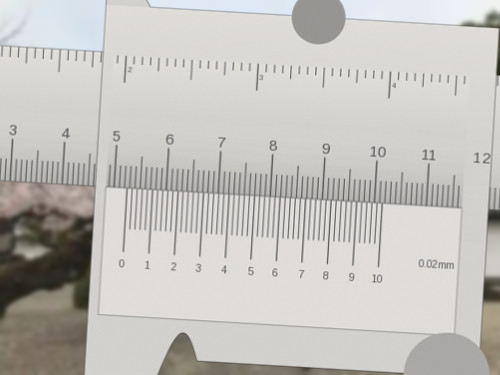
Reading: value=52.5 unit=mm
